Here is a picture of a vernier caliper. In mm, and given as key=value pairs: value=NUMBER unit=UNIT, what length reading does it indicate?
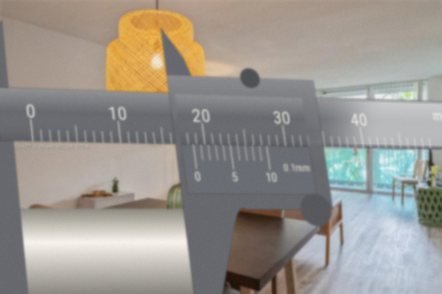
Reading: value=18.6 unit=mm
